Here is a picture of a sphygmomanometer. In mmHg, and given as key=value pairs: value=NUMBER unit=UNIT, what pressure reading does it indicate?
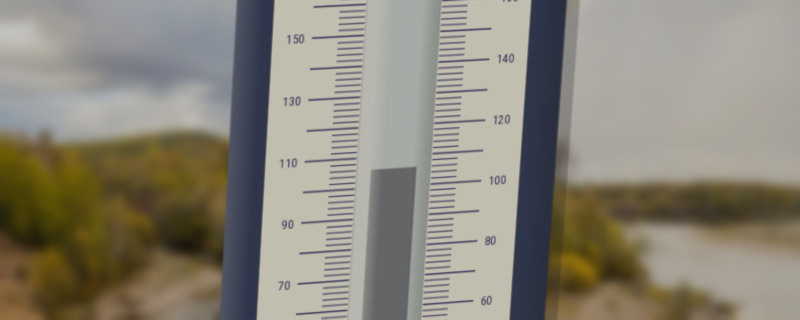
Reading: value=106 unit=mmHg
